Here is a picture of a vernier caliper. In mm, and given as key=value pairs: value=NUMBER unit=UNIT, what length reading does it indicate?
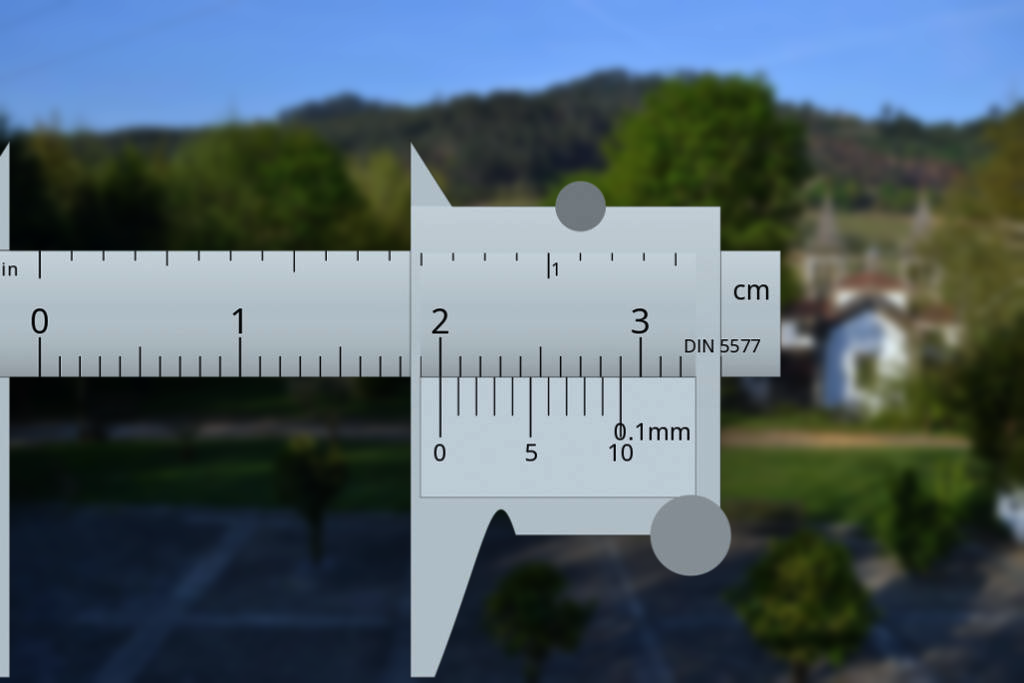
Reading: value=20.0 unit=mm
